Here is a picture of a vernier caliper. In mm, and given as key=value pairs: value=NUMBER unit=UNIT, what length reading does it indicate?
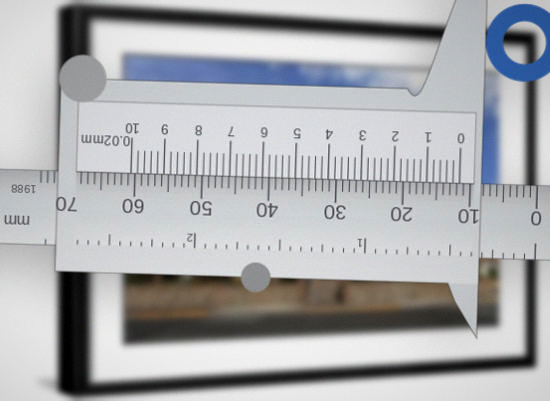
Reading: value=11.6 unit=mm
